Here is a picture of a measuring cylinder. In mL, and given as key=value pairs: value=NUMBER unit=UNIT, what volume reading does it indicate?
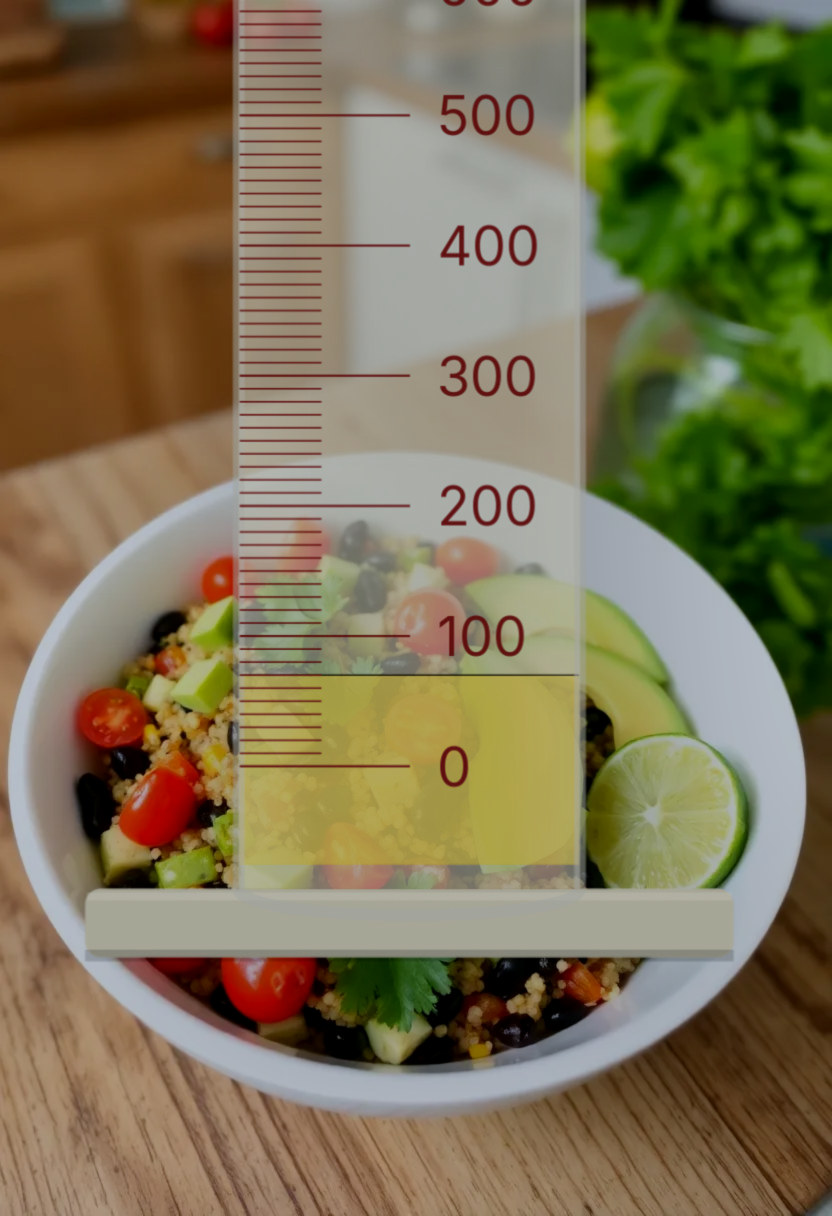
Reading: value=70 unit=mL
